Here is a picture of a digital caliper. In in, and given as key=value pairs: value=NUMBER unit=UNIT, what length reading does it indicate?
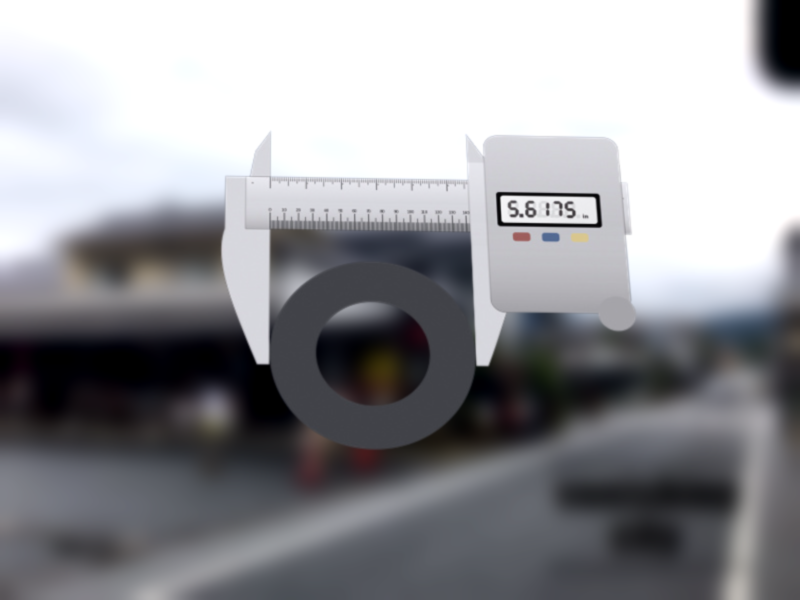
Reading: value=5.6175 unit=in
